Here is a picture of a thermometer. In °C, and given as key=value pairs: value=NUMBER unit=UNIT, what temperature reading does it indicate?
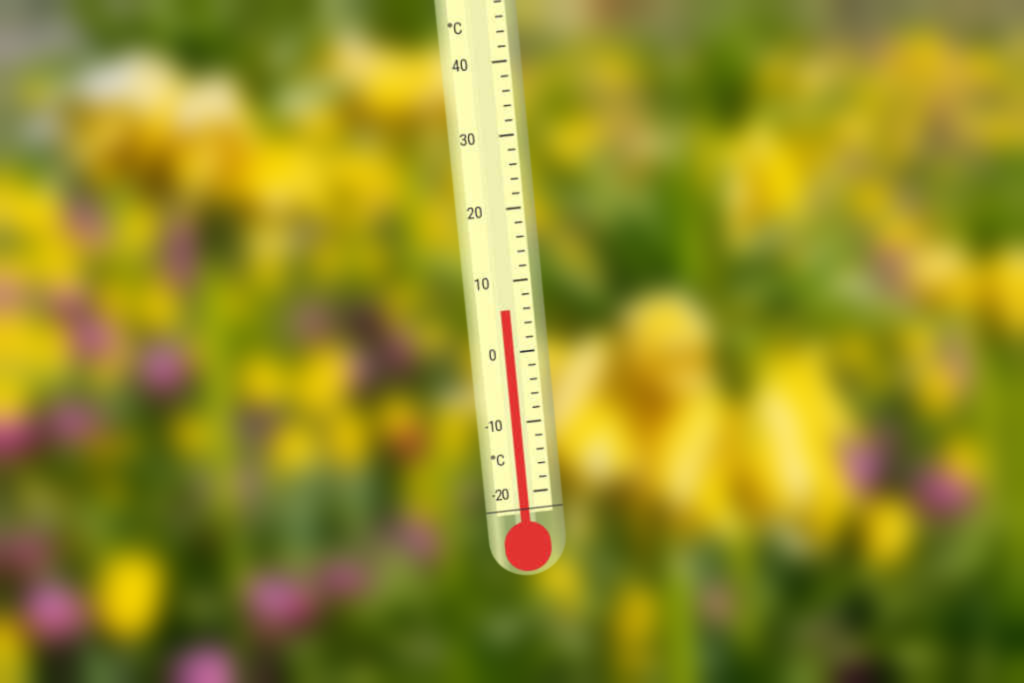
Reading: value=6 unit=°C
